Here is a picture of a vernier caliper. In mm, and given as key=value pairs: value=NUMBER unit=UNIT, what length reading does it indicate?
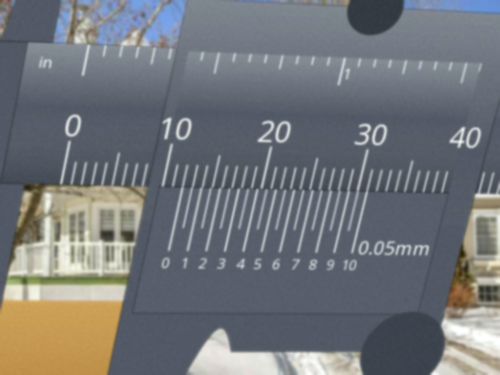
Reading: value=12.0 unit=mm
